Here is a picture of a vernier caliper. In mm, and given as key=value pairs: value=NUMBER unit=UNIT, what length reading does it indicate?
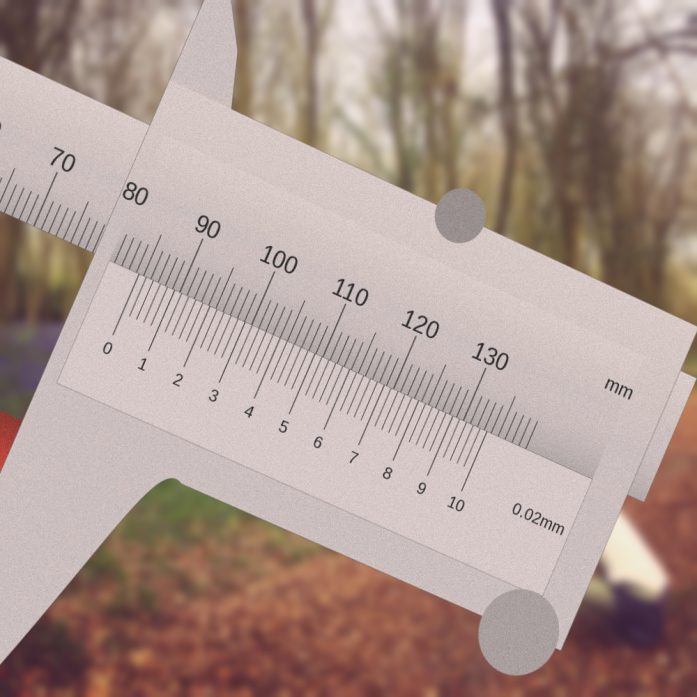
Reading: value=84.4 unit=mm
